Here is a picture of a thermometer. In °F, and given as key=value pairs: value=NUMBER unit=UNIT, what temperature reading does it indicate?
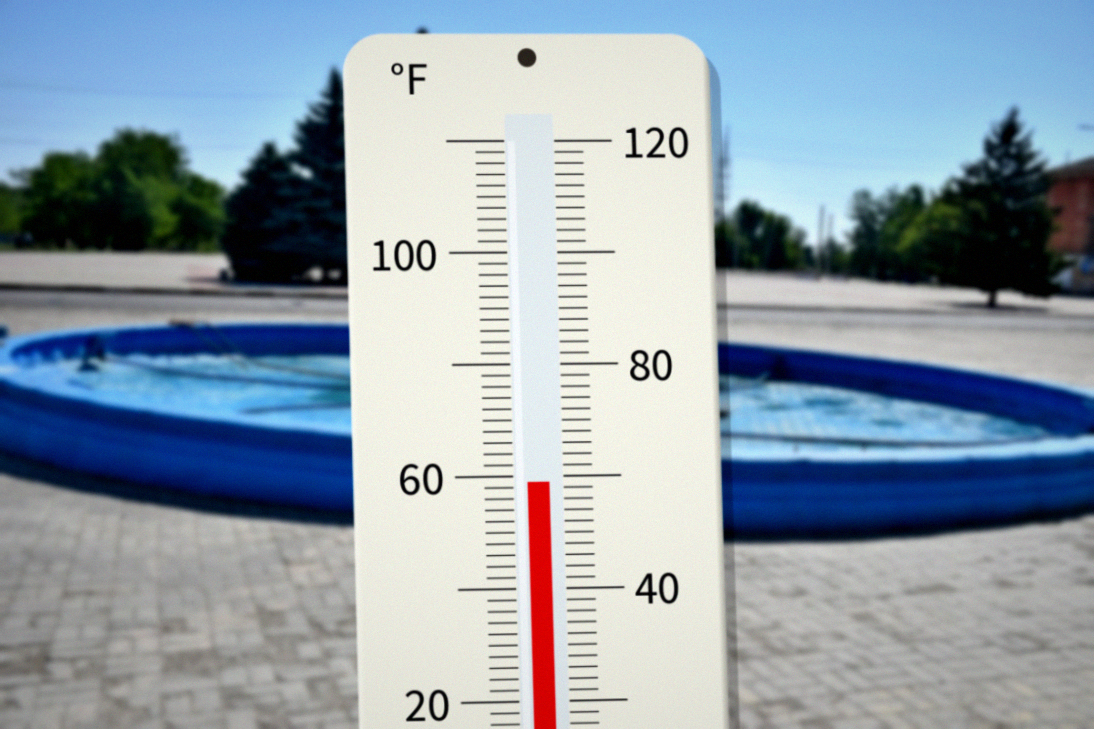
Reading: value=59 unit=°F
